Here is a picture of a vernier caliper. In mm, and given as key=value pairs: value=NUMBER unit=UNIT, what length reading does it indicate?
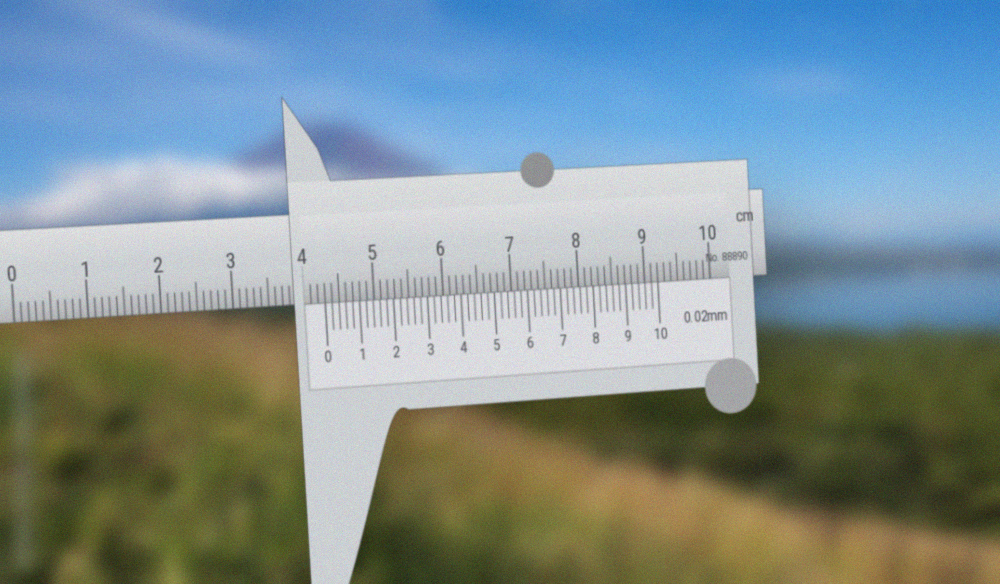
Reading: value=43.0 unit=mm
